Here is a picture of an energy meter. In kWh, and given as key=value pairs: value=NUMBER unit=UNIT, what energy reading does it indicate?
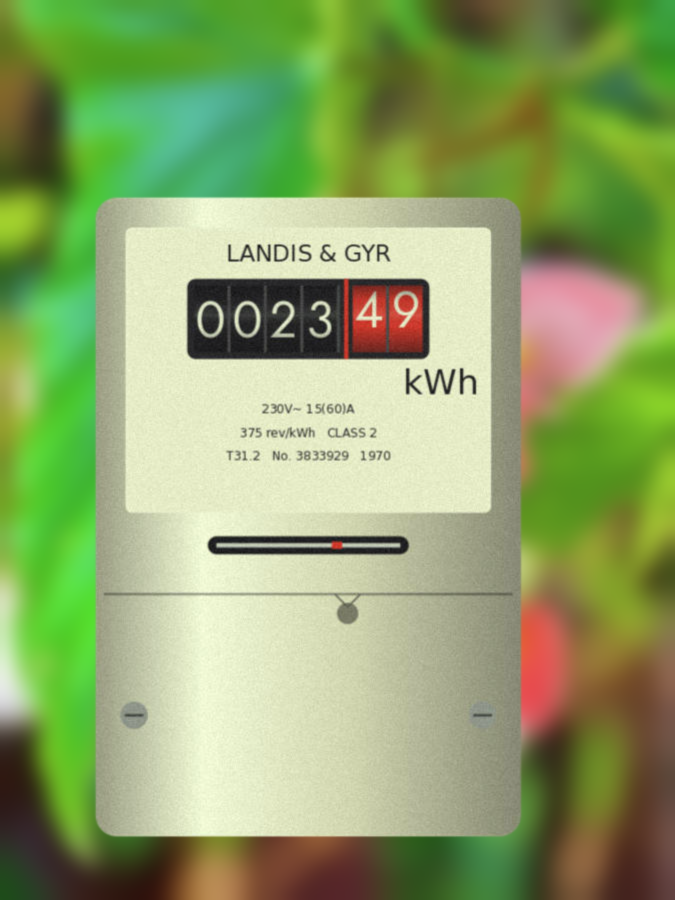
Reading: value=23.49 unit=kWh
